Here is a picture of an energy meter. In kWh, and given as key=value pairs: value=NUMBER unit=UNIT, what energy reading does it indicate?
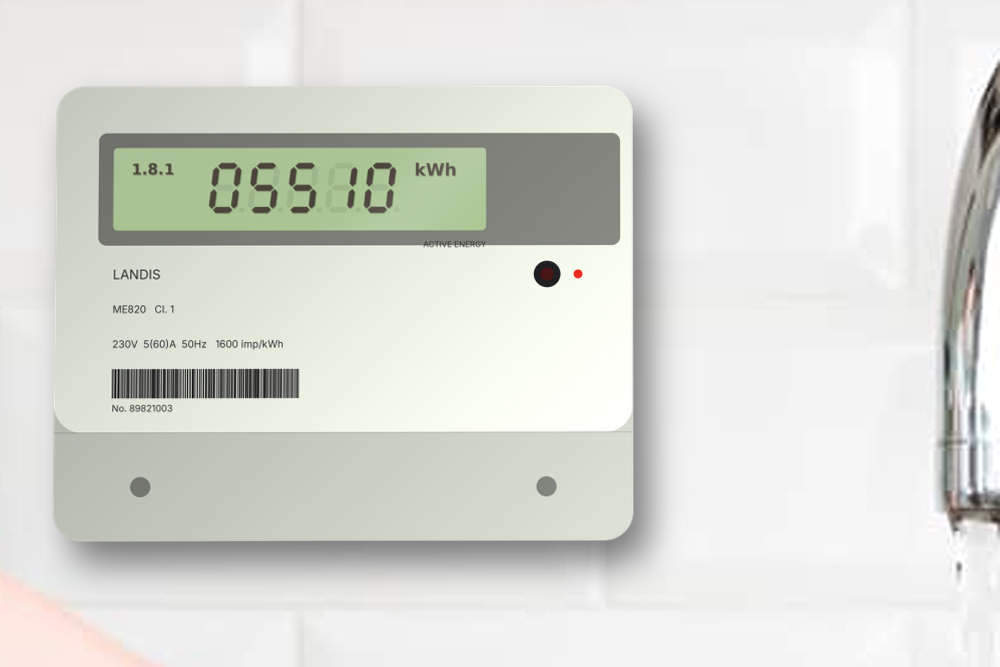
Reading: value=5510 unit=kWh
